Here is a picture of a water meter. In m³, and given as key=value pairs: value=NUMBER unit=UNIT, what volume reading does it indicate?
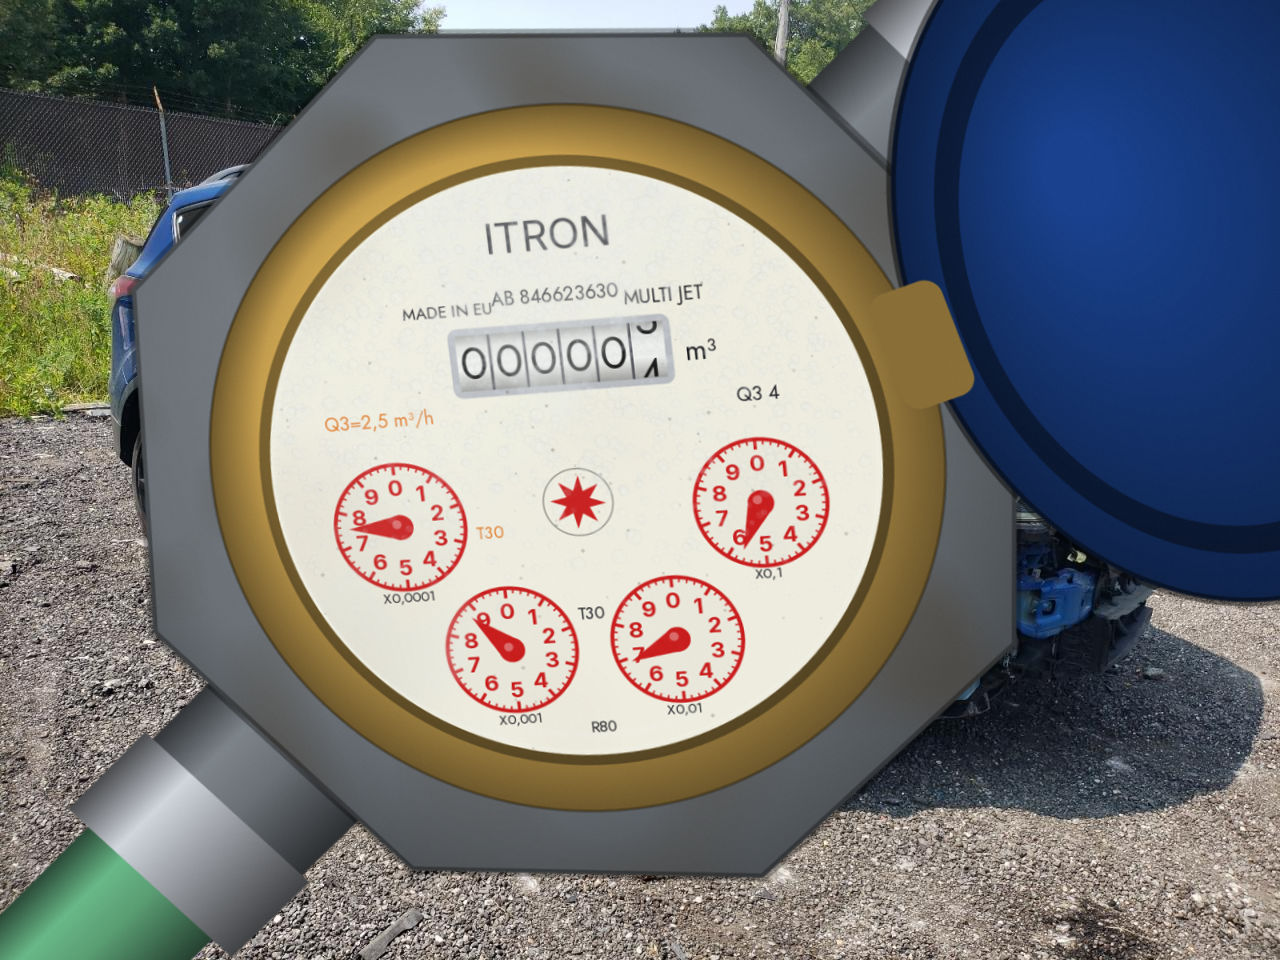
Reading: value=3.5687 unit=m³
